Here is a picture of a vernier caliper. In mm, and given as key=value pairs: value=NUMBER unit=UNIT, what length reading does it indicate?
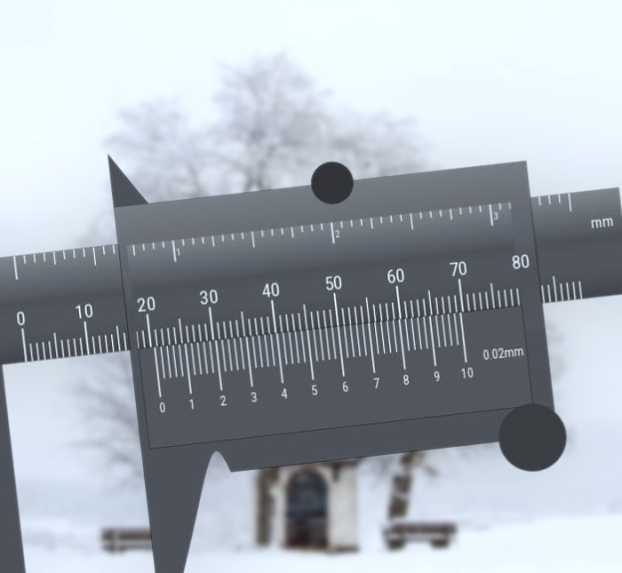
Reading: value=20.6 unit=mm
